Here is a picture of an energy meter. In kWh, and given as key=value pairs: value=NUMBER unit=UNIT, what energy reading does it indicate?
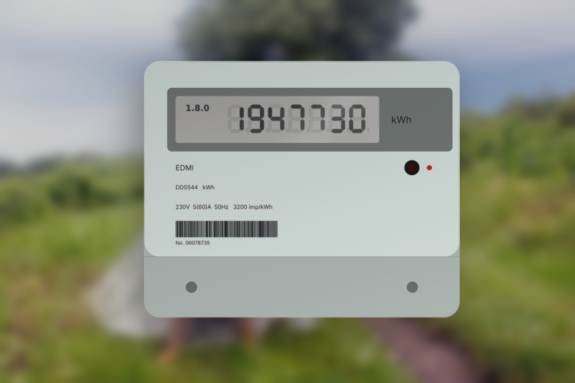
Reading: value=1947730 unit=kWh
